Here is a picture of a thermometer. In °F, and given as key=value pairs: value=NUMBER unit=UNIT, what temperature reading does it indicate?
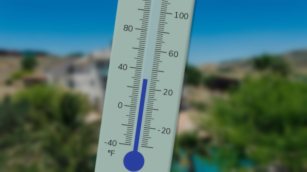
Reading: value=30 unit=°F
